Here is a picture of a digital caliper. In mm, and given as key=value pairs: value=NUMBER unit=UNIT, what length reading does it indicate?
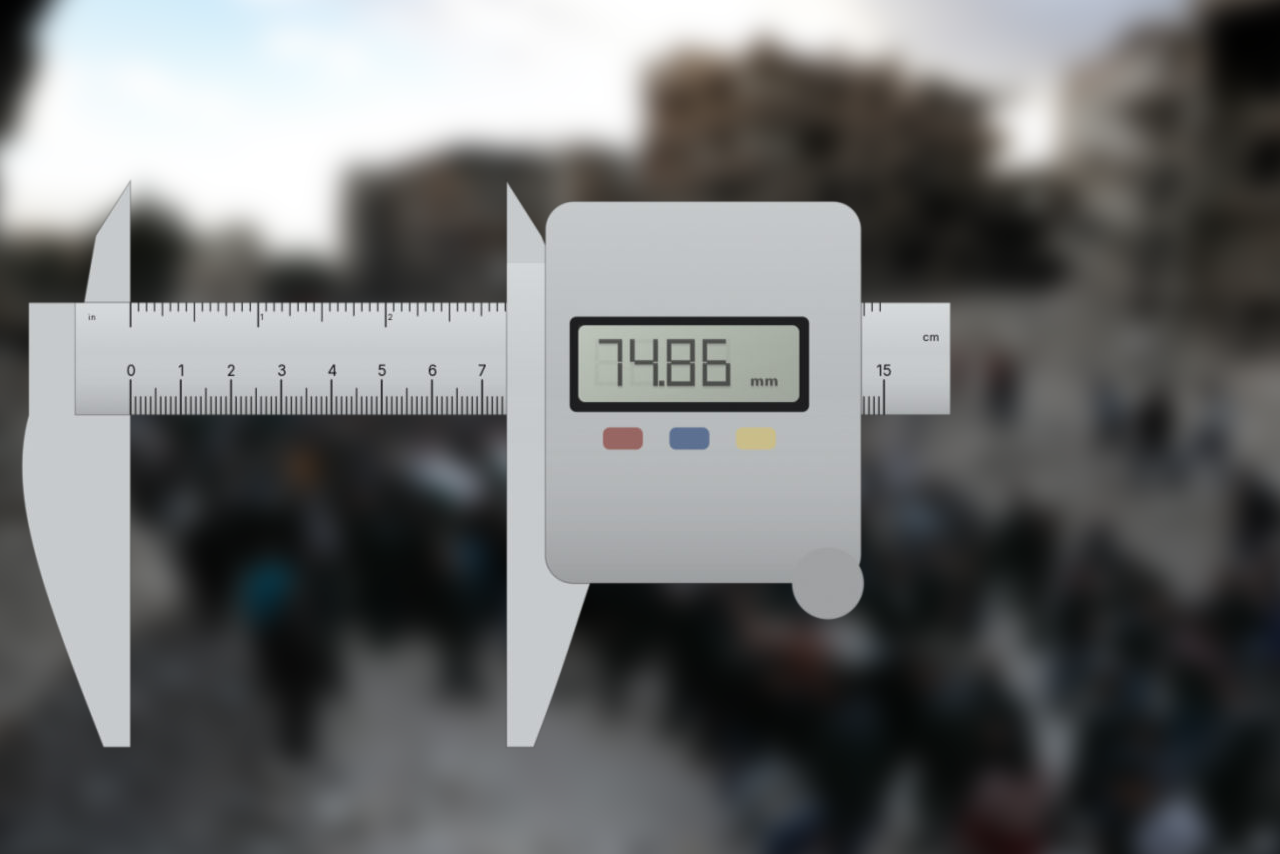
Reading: value=74.86 unit=mm
